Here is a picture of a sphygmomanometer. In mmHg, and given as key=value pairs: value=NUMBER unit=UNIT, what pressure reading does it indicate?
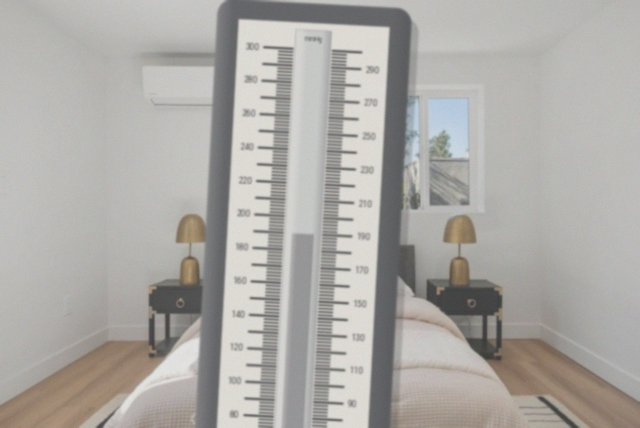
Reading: value=190 unit=mmHg
